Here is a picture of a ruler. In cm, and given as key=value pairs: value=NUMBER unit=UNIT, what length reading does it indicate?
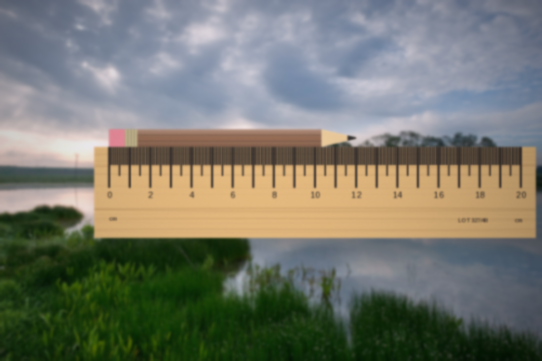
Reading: value=12 unit=cm
